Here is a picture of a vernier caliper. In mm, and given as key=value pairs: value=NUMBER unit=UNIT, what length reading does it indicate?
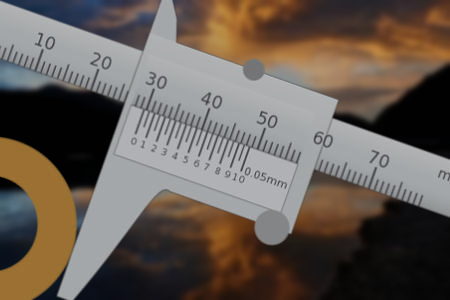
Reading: value=29.6 unit=mm
